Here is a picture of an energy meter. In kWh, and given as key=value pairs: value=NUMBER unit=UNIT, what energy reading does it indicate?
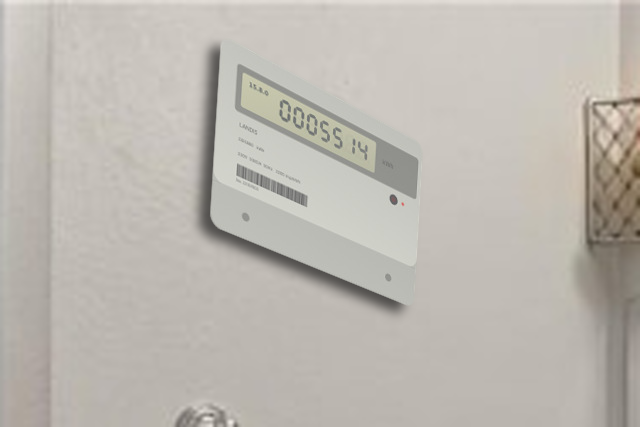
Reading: value=5514 unit=kWh
